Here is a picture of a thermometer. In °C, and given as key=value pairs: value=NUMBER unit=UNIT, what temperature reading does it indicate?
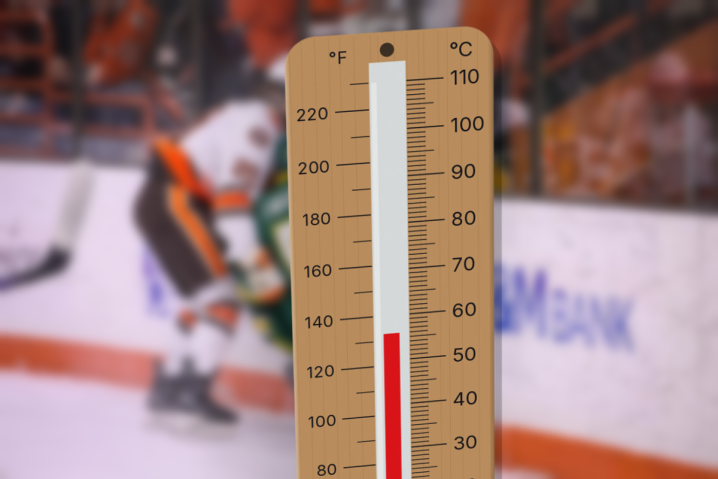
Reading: value=56 unit=°C
